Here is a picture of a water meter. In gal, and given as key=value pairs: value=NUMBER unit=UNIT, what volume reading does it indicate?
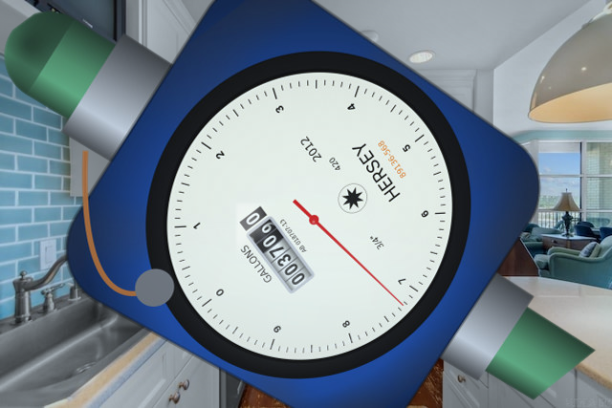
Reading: value=37087.2 unit=gal
